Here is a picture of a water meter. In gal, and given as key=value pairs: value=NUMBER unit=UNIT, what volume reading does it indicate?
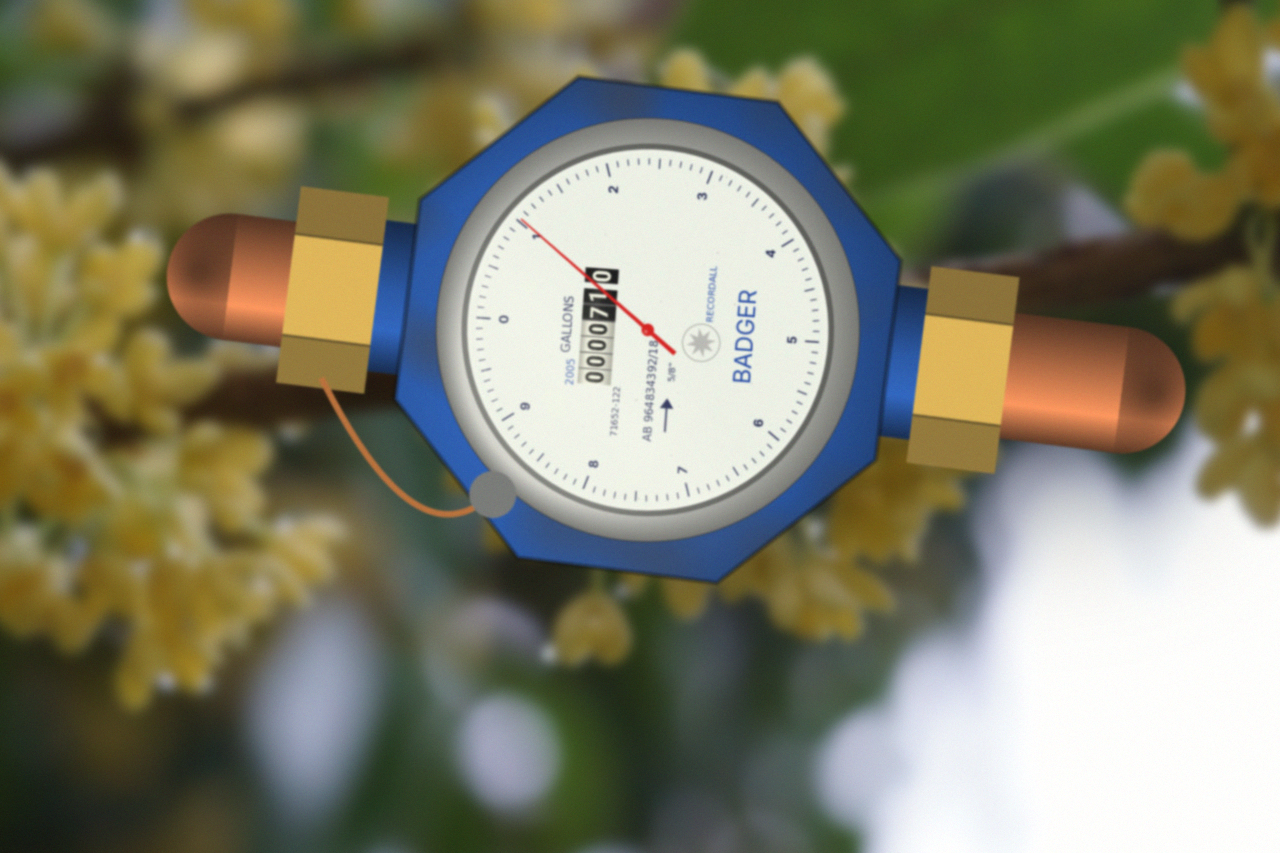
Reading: value=711.0 unit=gal
